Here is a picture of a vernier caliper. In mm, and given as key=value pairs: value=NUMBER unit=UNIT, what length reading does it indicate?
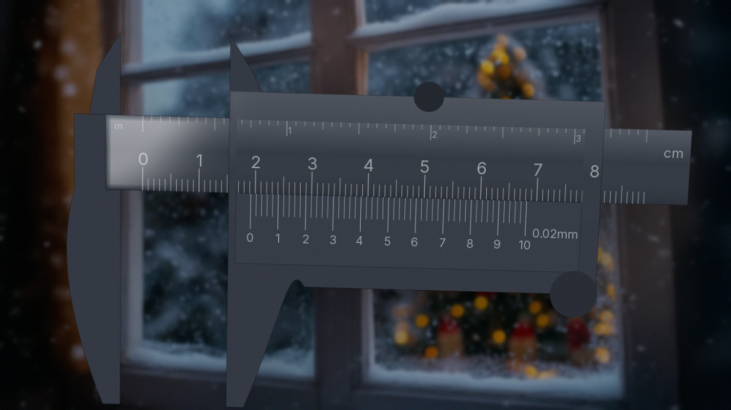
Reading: value=19.2 unit=mm
